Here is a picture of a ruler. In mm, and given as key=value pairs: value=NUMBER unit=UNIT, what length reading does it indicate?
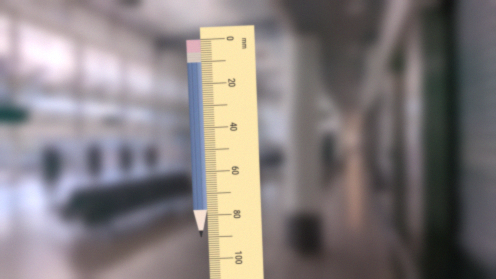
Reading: value=90 unit=mm
